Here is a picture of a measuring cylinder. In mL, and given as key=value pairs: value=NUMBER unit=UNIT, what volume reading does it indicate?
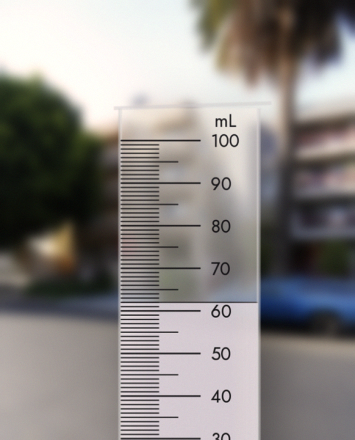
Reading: value=62 unit=mL
